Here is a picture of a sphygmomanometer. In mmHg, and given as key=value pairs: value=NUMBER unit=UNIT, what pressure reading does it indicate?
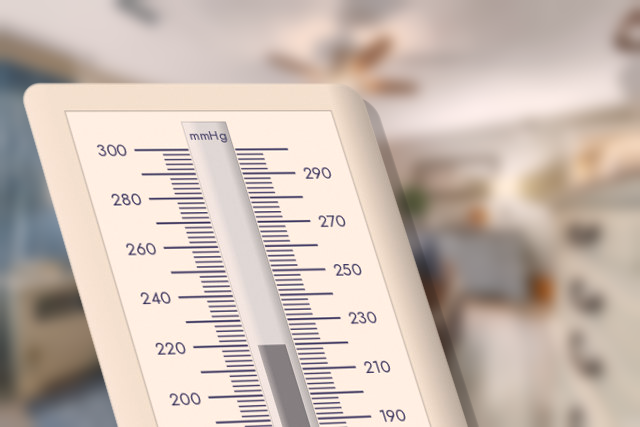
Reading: value=220 unit=mmHg
